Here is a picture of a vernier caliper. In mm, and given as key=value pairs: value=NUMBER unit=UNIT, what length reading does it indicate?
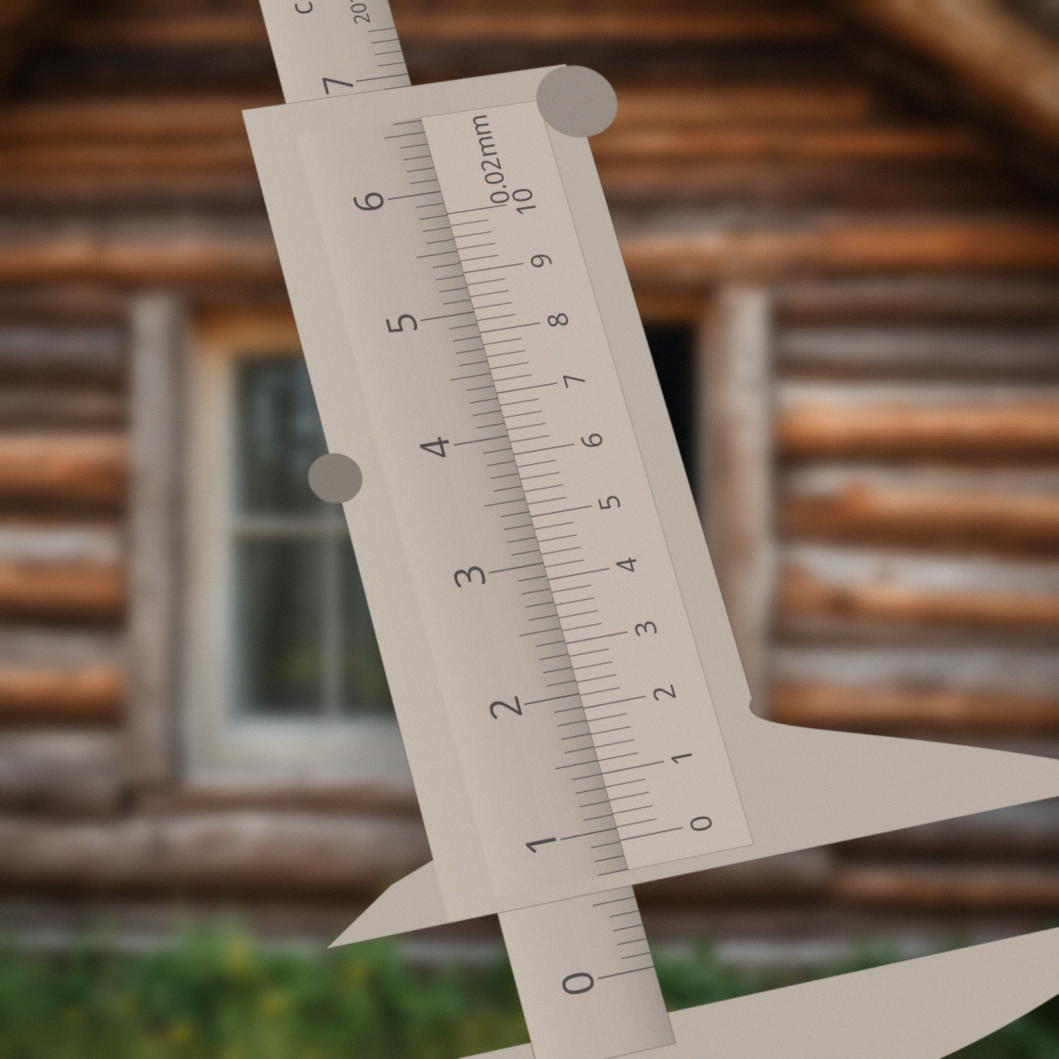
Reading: value=9.1 unit=mm
